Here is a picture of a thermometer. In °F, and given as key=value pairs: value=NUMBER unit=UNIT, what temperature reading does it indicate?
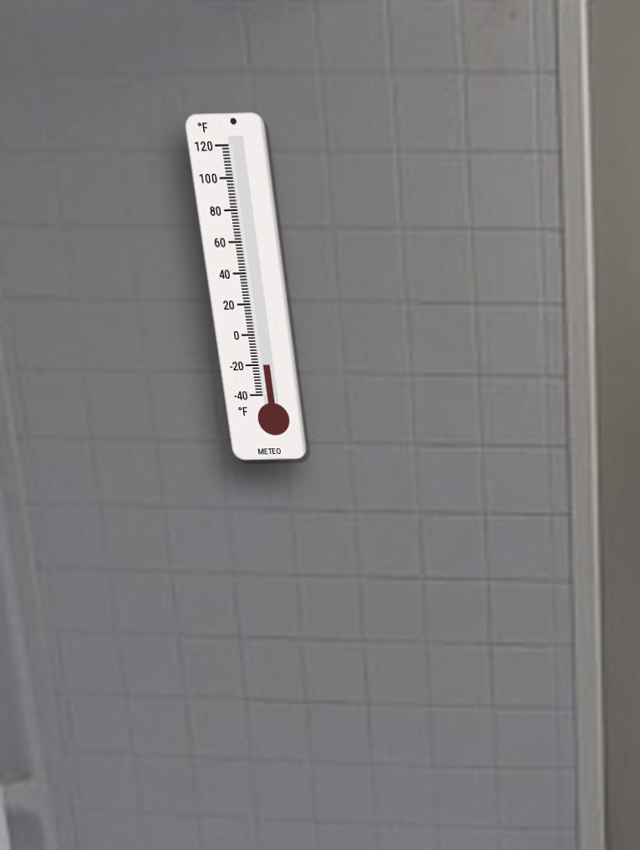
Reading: value=-20 unit=°F
